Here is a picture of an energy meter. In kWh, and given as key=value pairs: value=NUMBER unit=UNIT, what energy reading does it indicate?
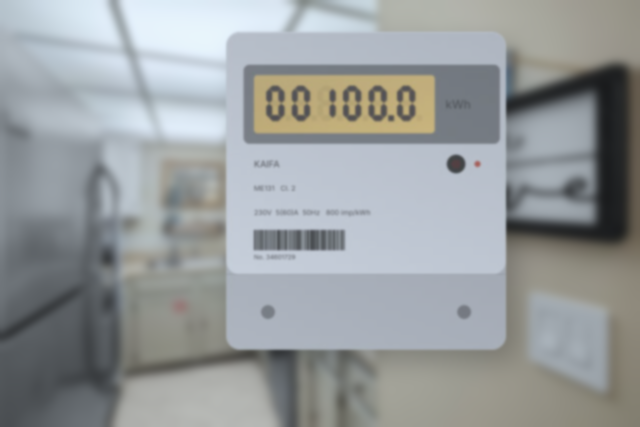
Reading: value=100.0 unit=kWh
